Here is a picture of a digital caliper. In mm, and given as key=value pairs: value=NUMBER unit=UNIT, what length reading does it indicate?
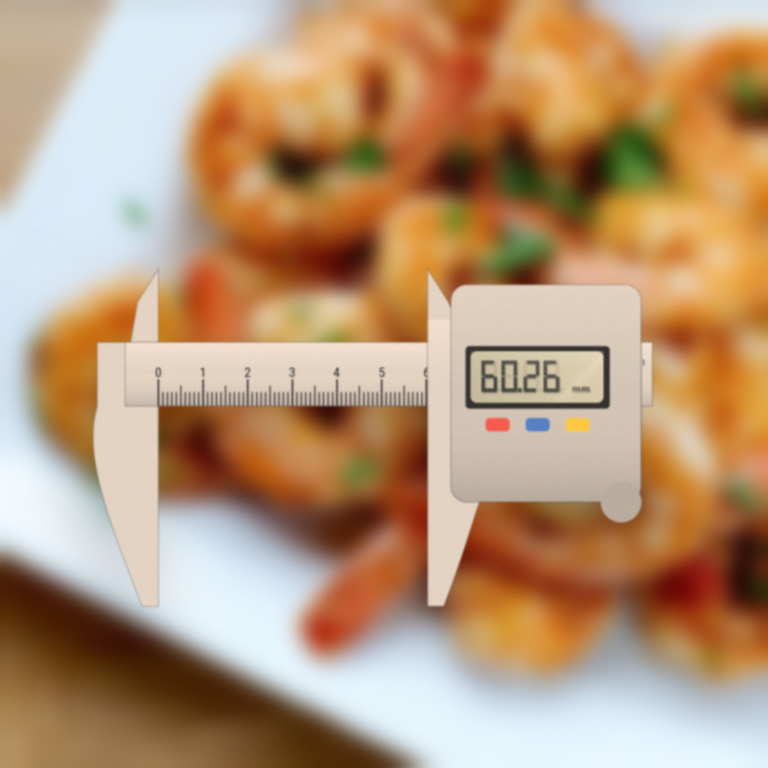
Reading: value=60.26 unit=mm
